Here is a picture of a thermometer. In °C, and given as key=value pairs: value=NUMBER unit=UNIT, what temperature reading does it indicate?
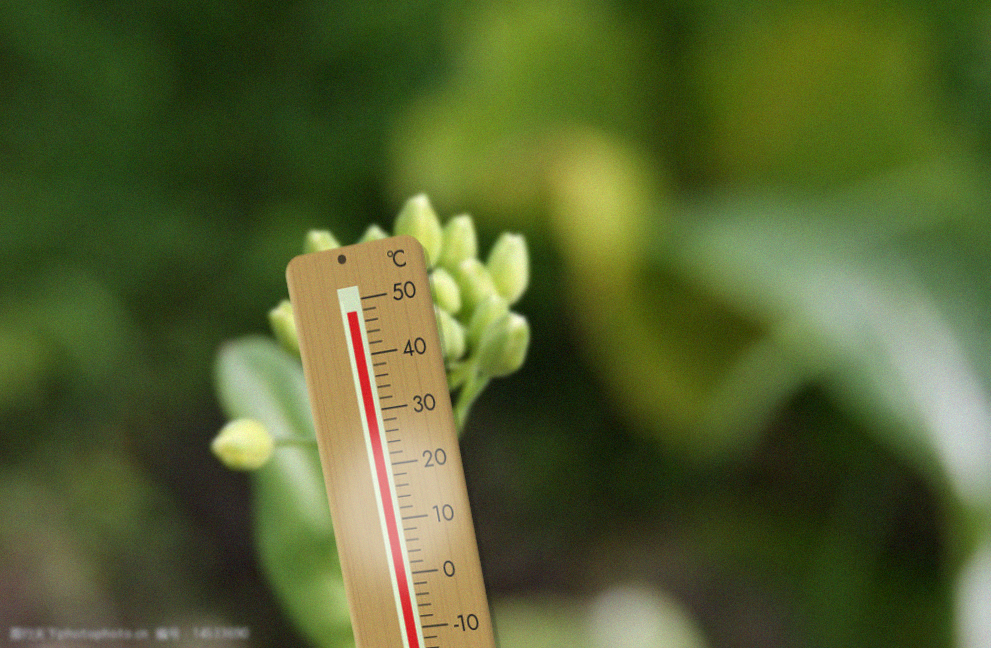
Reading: value=48 unit=°C
